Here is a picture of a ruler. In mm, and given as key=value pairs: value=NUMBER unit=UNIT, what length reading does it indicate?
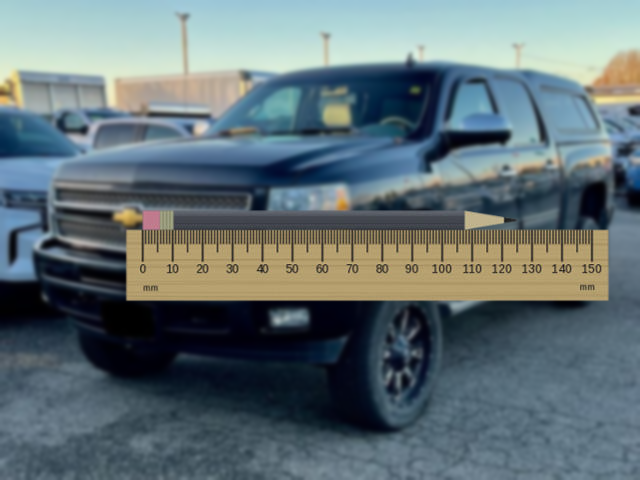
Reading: value=125 unit=mm
